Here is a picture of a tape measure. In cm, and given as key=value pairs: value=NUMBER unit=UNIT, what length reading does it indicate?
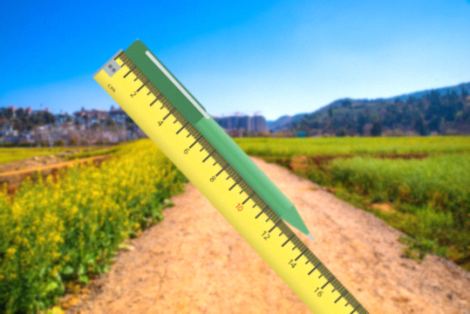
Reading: value=14 unit=cm
